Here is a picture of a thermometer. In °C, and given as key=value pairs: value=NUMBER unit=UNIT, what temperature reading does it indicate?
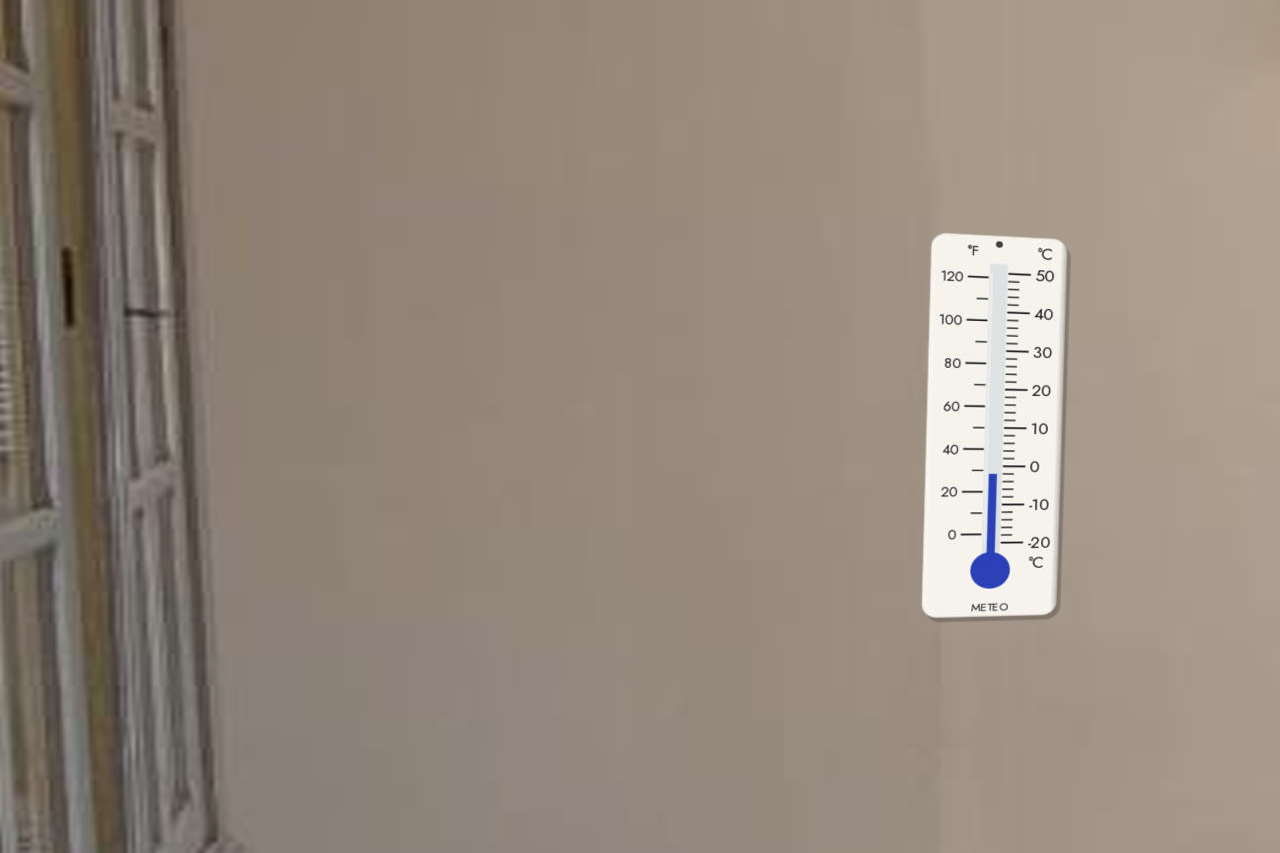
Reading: value=-2 unit=°C
